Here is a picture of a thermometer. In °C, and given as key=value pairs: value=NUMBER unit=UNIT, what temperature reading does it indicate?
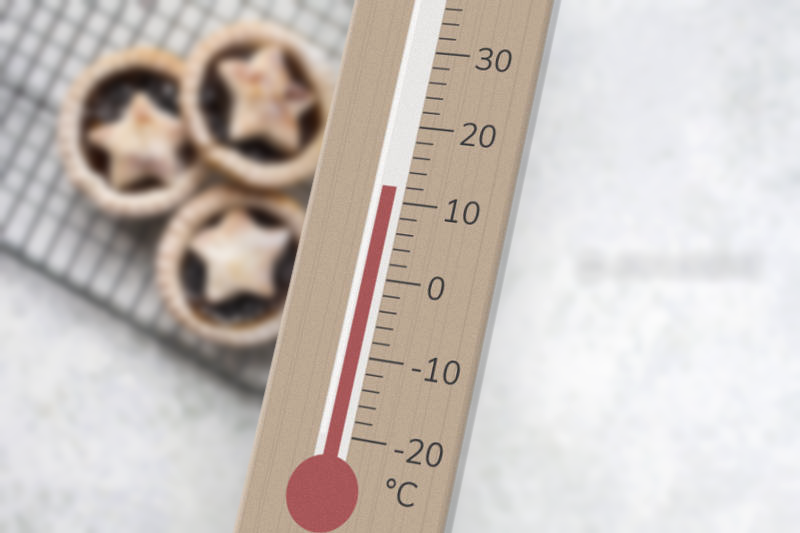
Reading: value=12 unit=°C
